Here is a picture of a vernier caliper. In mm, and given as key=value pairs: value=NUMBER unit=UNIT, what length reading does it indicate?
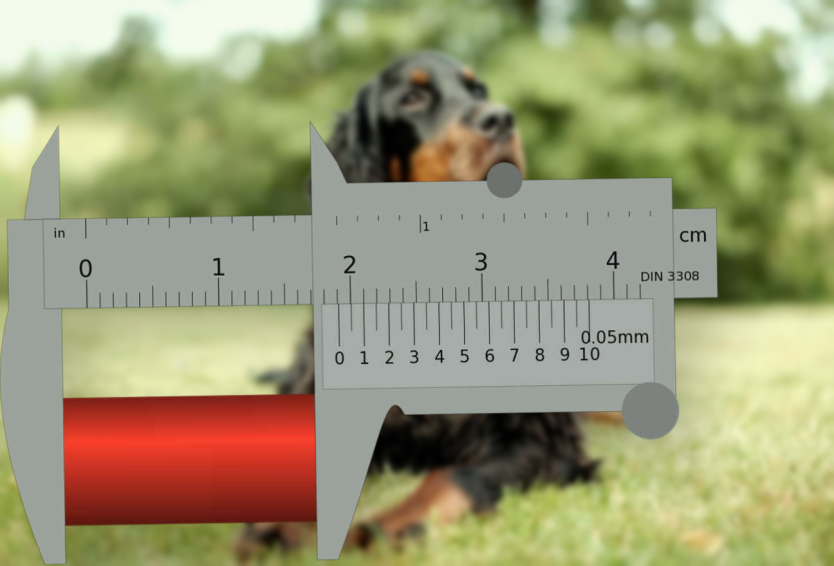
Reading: value=19.1 unit=mm
